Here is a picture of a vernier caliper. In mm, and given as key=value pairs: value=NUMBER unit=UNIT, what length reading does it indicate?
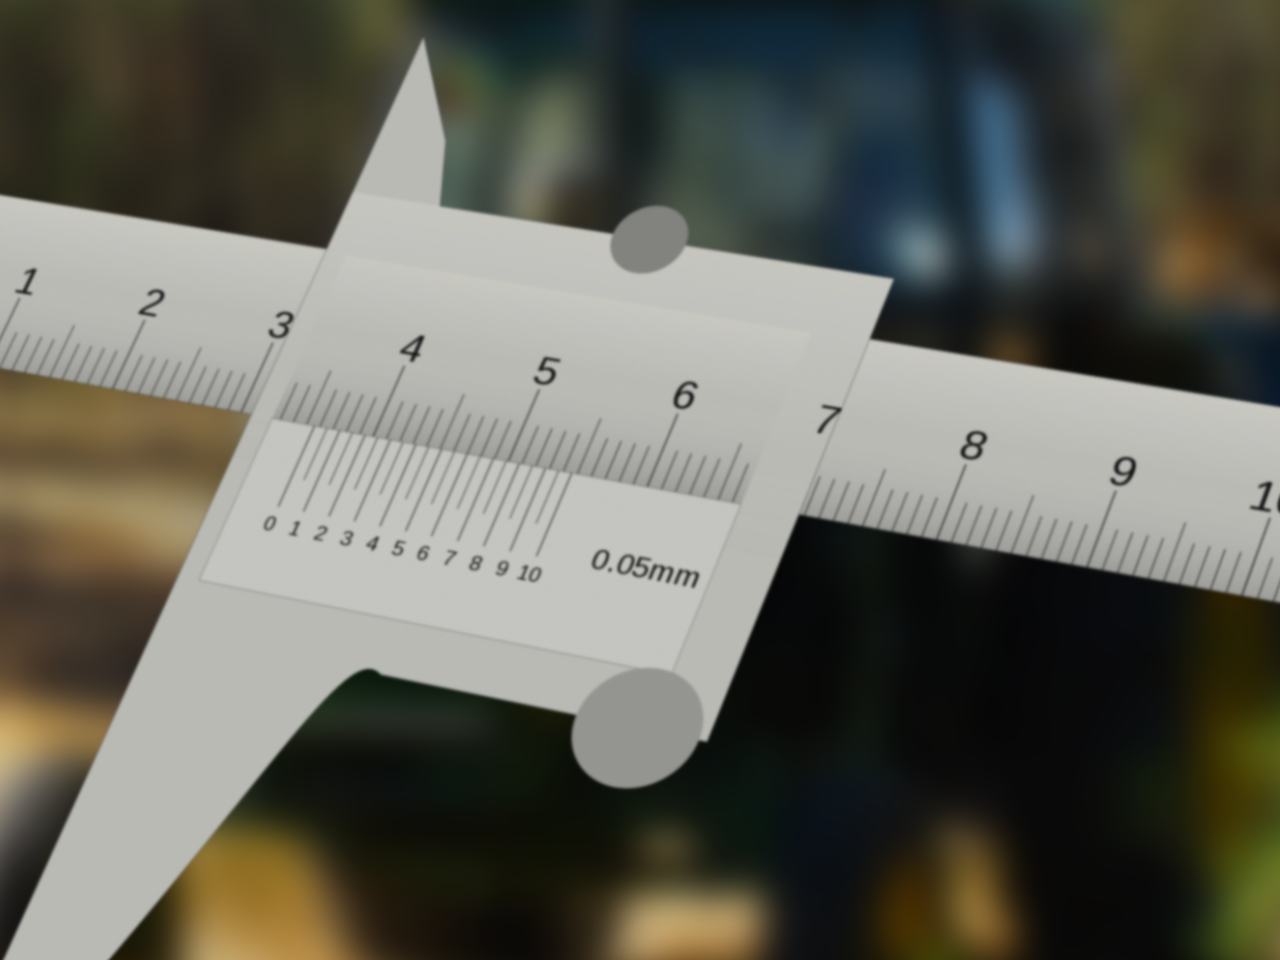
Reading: value=35.6 unit=mm
